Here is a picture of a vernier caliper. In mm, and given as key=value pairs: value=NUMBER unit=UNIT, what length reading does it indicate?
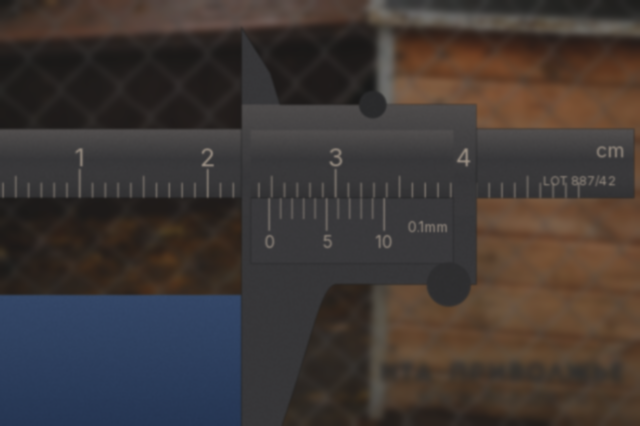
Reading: value=24.8 unit=mm
